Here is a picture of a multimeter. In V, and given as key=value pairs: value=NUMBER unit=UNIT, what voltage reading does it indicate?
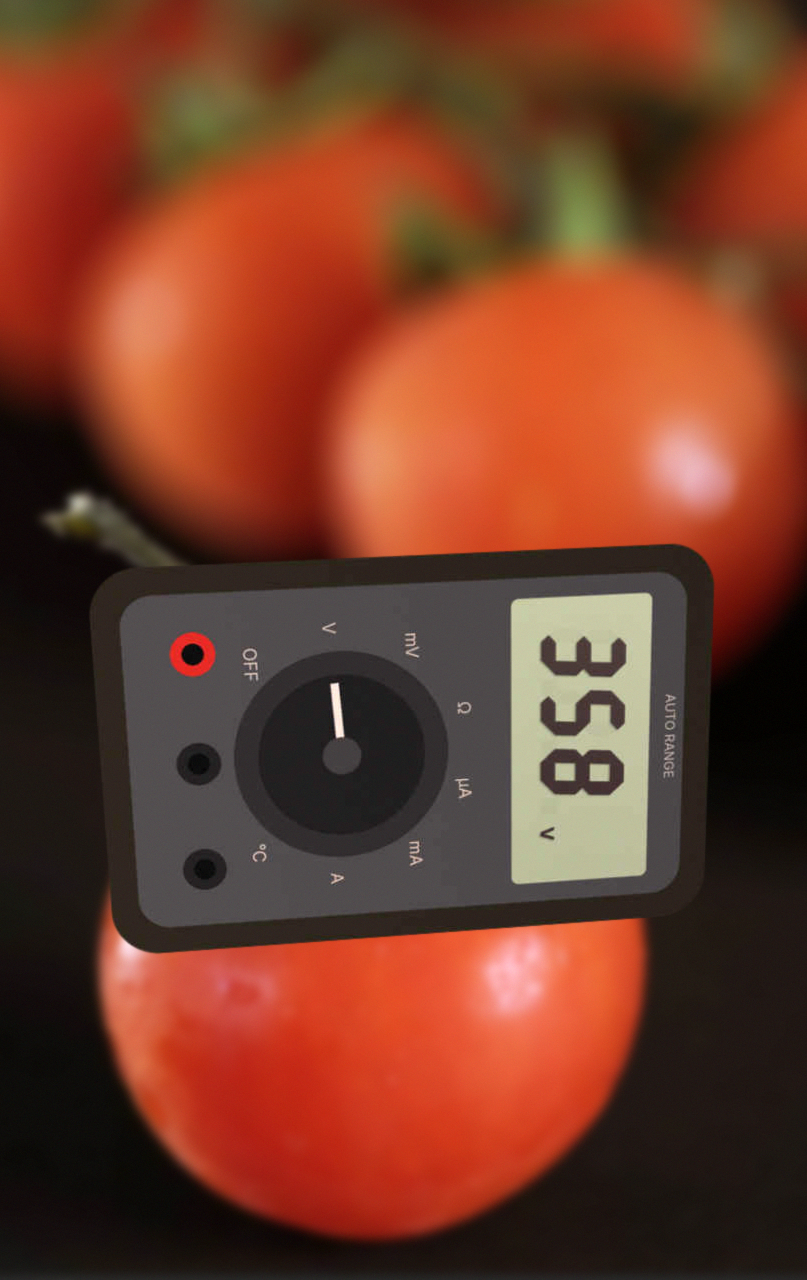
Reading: value=358 unit=V
